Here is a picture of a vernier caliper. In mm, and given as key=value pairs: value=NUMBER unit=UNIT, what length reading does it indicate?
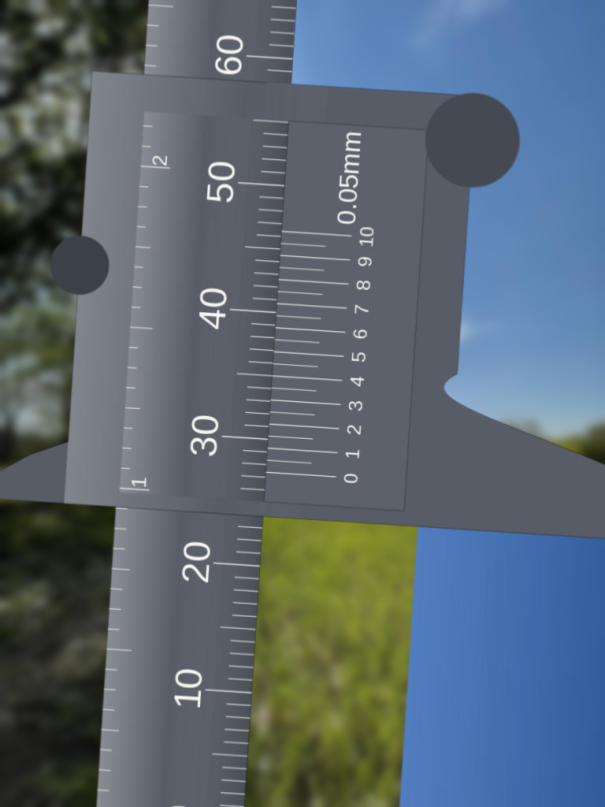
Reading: value=27.4 unit=mm
